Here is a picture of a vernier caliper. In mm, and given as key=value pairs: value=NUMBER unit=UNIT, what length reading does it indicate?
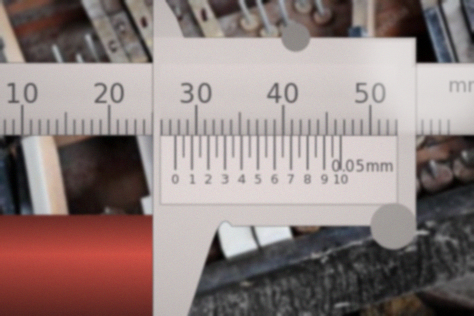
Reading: value=27.6 unit=mm
